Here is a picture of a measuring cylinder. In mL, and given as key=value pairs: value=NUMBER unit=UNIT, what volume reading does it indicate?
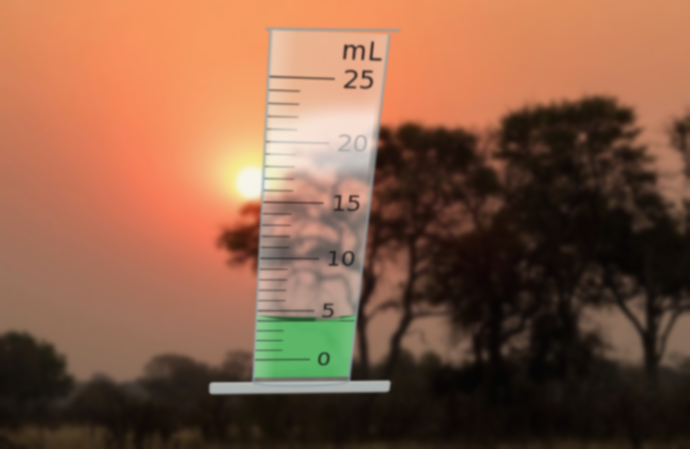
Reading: value=4 unit=mL
